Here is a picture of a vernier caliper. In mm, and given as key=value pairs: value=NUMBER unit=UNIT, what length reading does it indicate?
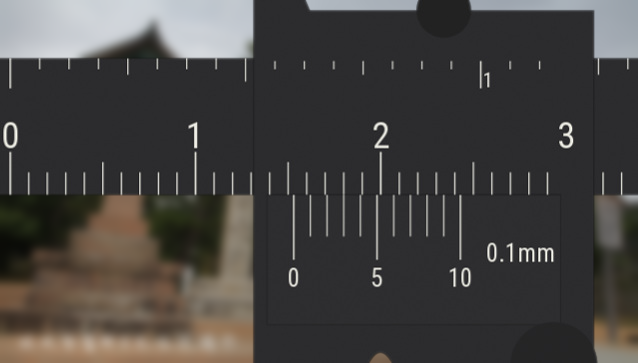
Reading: value=15.3 unit=mm
